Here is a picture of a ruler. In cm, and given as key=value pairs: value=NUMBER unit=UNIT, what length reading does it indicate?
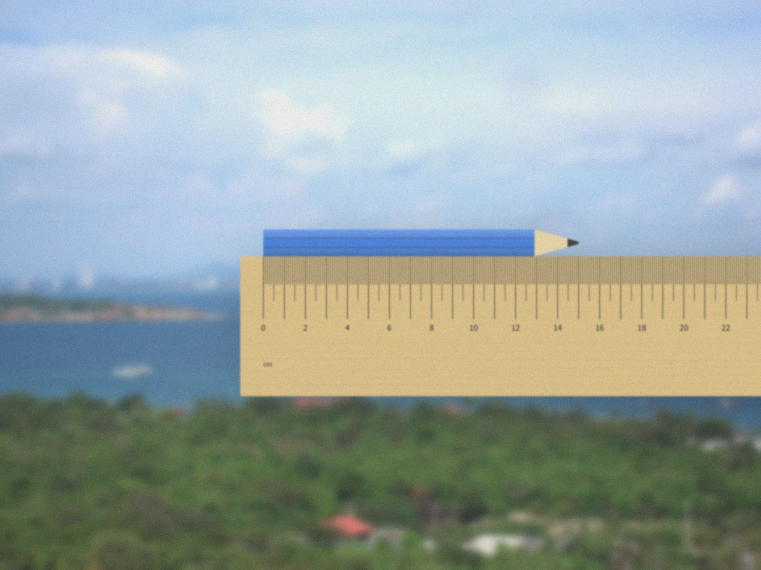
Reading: value=15 unit=cm
